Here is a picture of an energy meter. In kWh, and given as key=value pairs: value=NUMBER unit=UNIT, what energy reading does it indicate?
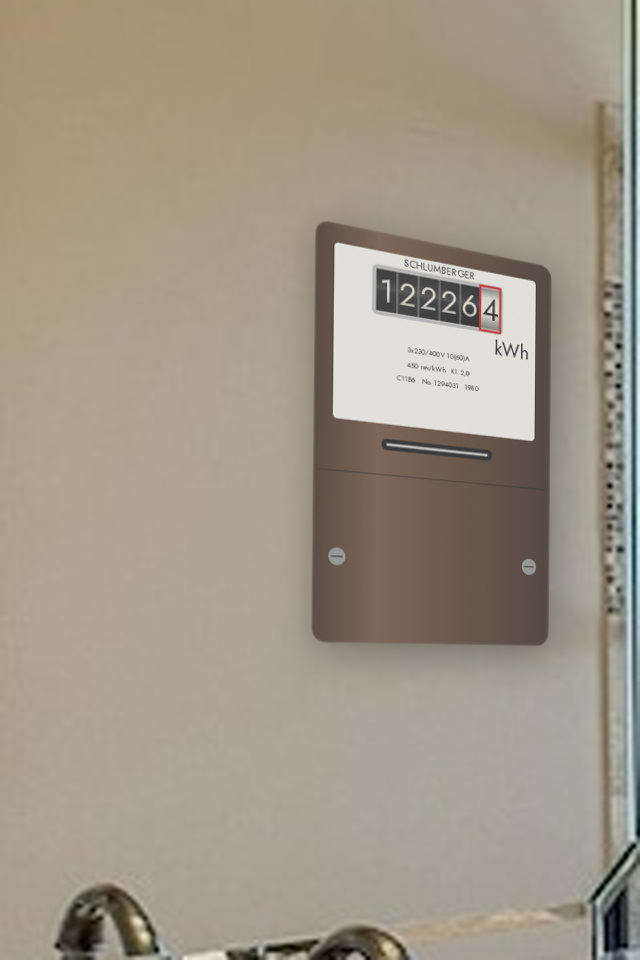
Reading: value=12226.4 unit=kWh
